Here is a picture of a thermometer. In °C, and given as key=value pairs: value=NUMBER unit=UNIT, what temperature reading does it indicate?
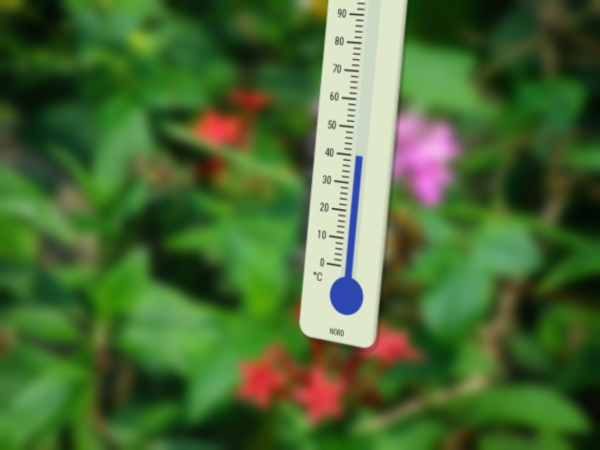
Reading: value=40 unit=°C
